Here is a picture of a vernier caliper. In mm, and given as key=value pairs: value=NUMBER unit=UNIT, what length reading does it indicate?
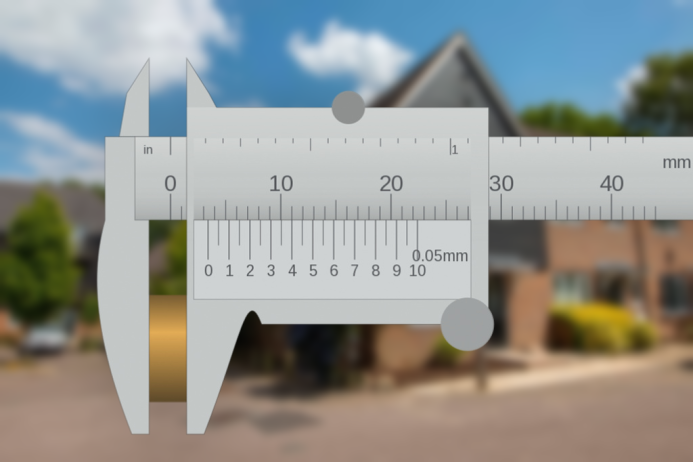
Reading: value=3.4 unit=mm
